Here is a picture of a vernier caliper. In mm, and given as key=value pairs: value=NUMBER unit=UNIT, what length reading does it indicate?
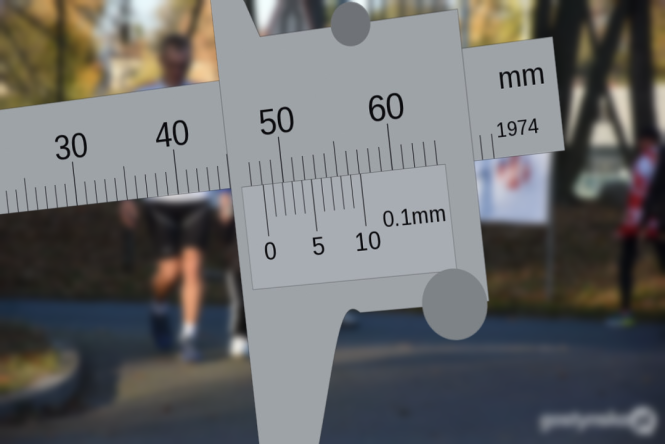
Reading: value=48.1 unit=mm
